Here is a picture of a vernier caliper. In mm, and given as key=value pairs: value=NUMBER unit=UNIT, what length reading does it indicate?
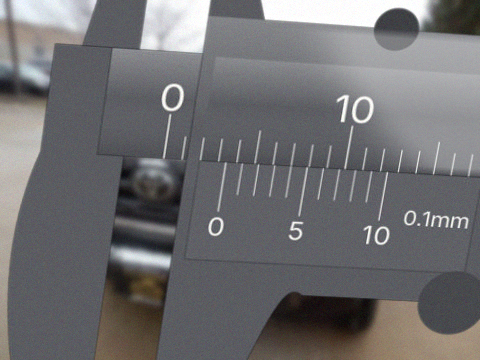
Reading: value=3.4 unit=mm
